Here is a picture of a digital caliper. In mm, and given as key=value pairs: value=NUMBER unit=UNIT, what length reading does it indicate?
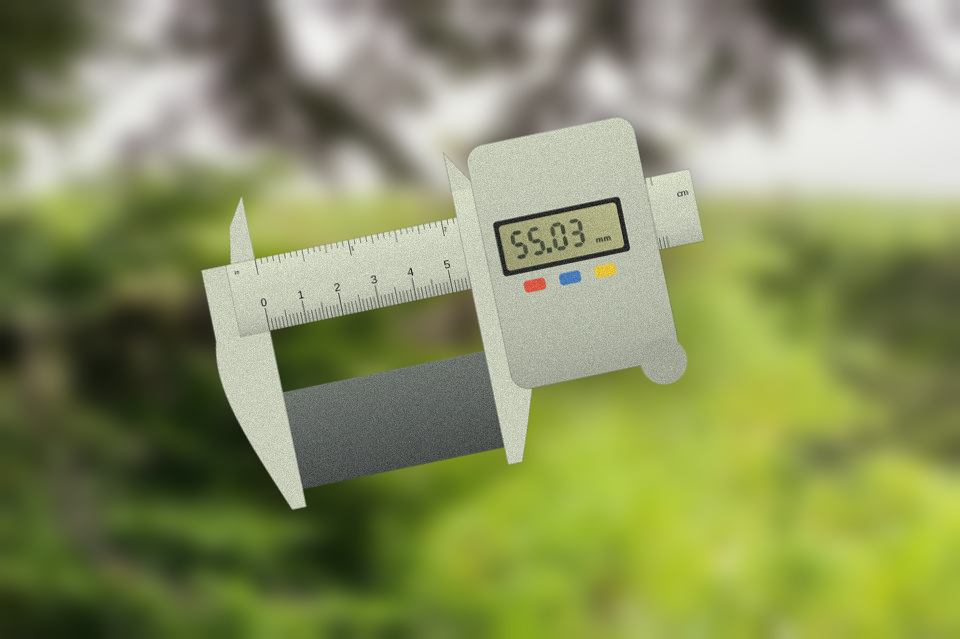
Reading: value=55.03 unit=mm
